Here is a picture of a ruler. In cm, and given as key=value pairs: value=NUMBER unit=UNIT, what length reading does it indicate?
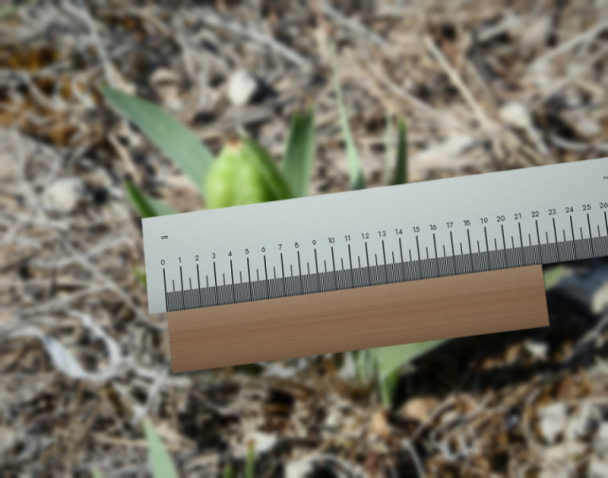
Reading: value=22 unit=cm
